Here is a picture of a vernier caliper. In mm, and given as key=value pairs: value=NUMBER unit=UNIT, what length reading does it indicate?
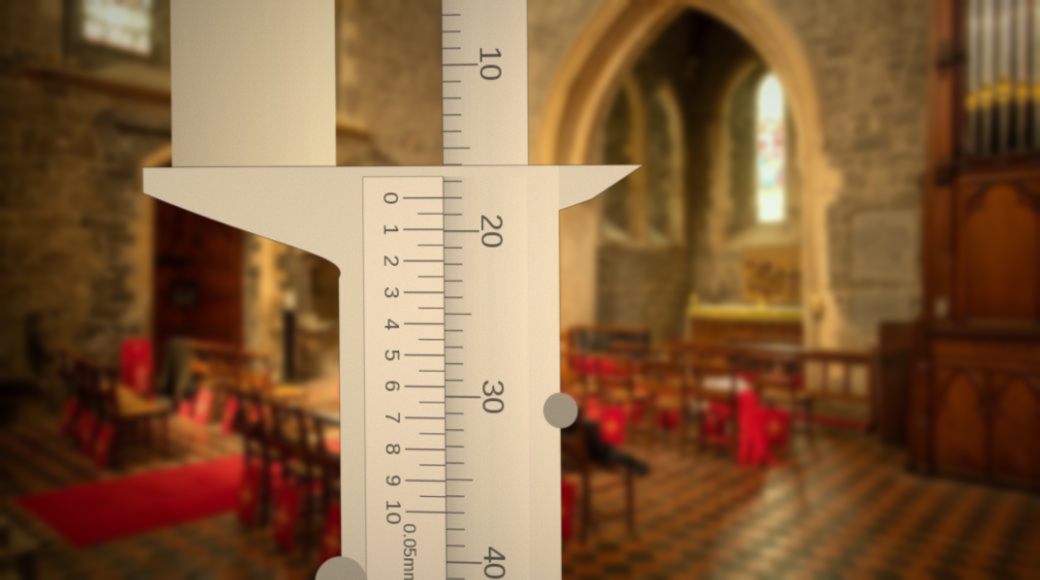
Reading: value=18.0 unit=mm
